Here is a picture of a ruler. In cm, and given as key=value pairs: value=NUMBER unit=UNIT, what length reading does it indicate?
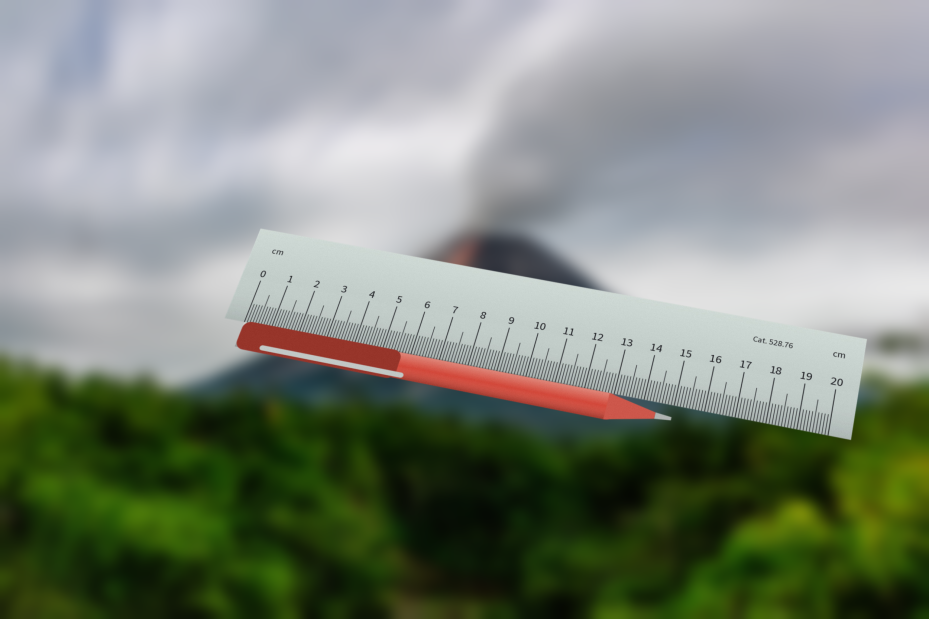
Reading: value=15 unit=cm
